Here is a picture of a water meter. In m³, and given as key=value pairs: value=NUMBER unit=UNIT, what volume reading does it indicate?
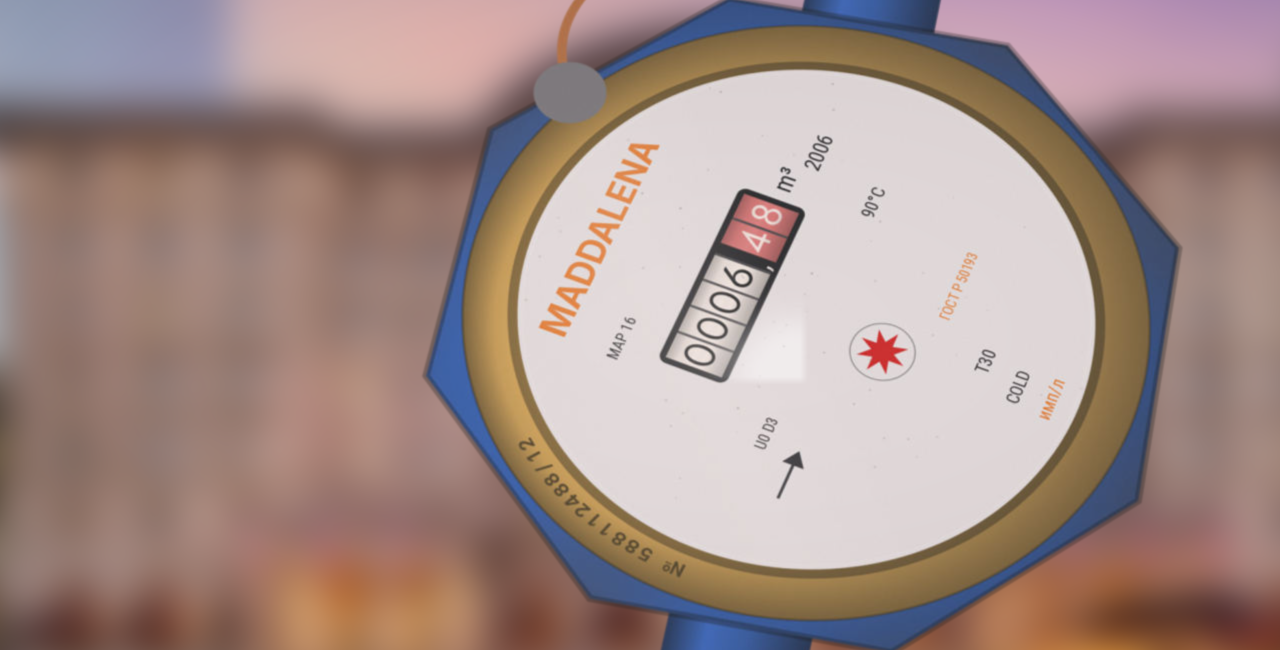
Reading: value=6.48 unit=m³
